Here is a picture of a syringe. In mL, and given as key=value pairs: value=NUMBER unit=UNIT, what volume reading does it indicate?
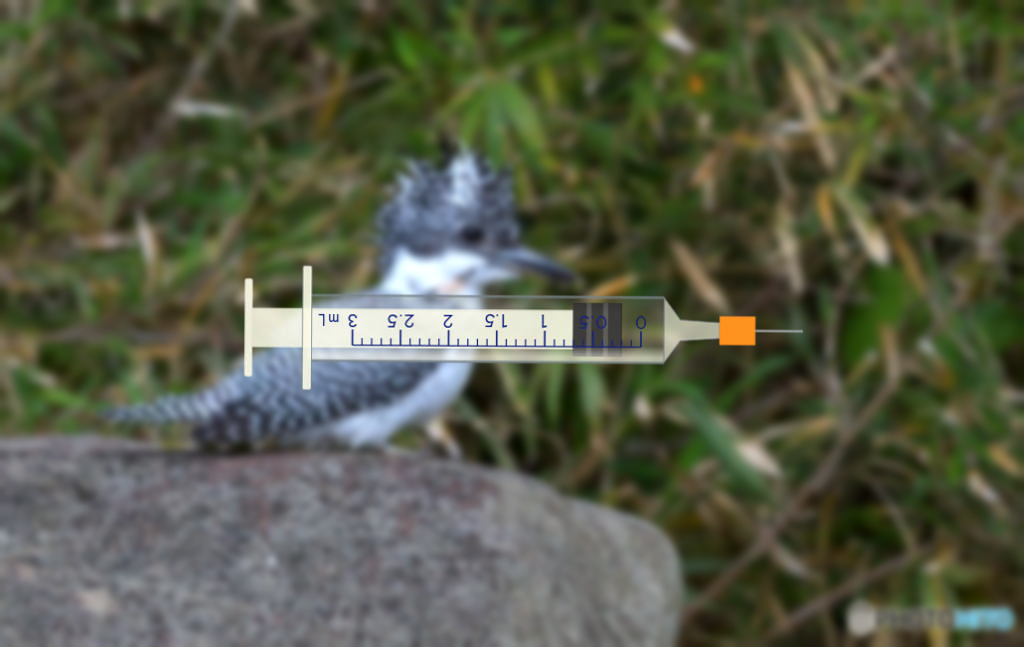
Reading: value=0.2 unit=mL
